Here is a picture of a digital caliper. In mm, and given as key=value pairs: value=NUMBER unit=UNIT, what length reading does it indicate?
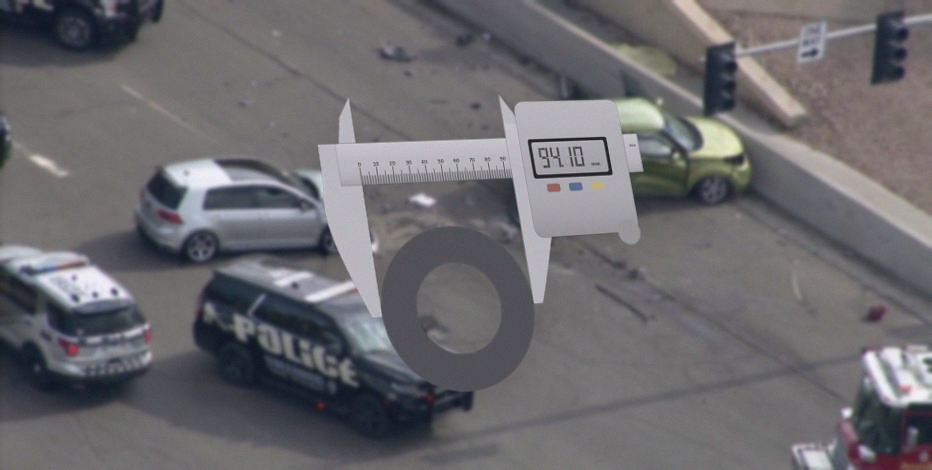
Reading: value=94.10 unit=mm
